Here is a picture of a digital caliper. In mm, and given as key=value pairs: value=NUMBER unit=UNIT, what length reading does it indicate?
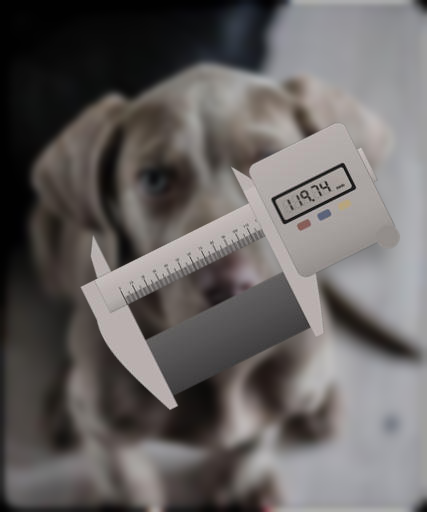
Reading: value=119.74 unit=mm
